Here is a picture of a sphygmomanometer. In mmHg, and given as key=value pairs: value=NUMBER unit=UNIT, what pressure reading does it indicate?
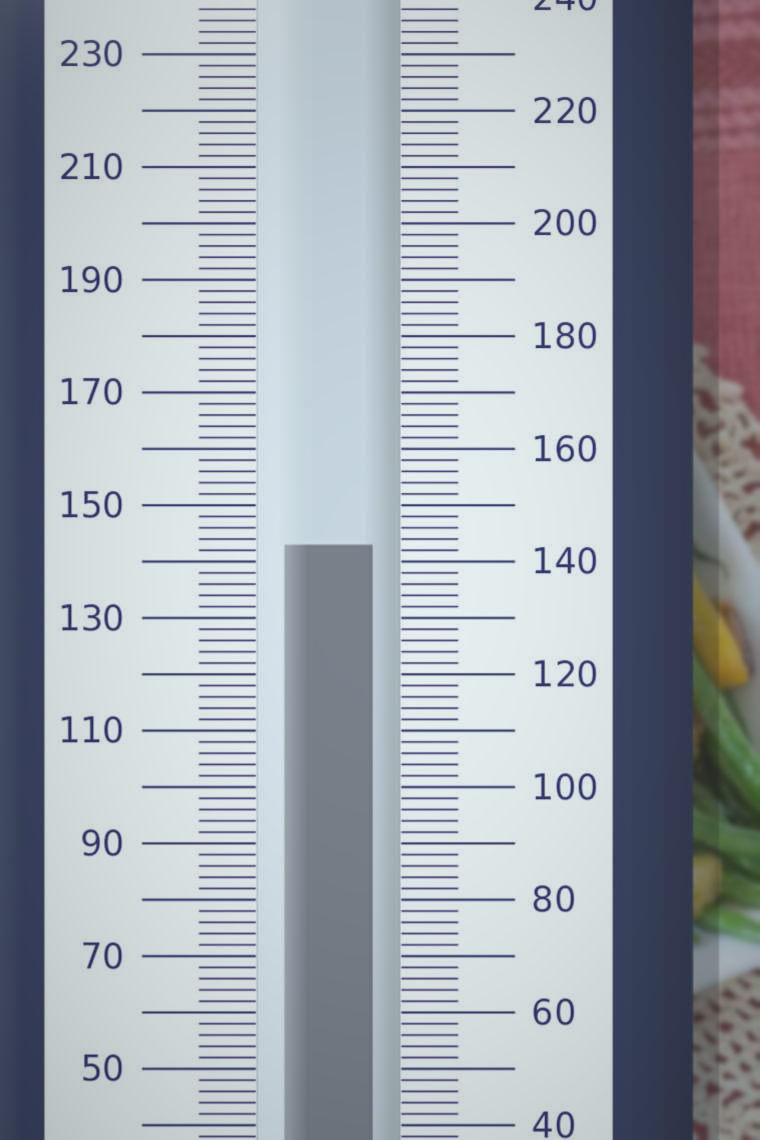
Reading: value=143 unit=mmHg
